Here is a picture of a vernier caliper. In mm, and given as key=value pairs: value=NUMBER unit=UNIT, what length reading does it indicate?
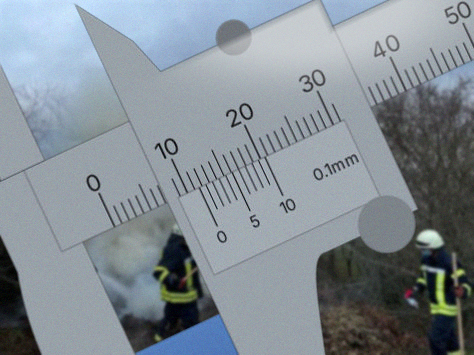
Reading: value=11.6 unit=mm
